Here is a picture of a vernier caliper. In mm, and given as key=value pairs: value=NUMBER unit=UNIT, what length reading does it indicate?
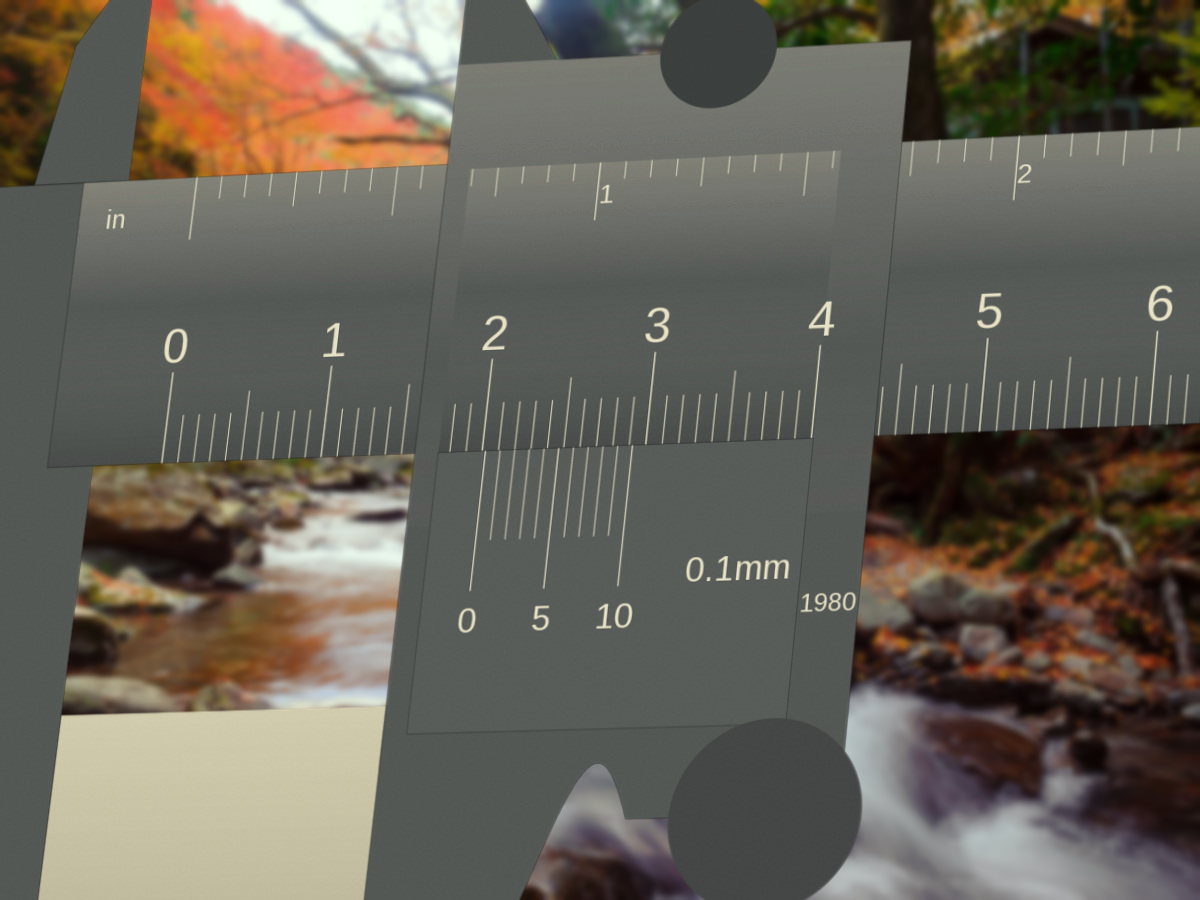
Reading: value=20.2 unit=mm
